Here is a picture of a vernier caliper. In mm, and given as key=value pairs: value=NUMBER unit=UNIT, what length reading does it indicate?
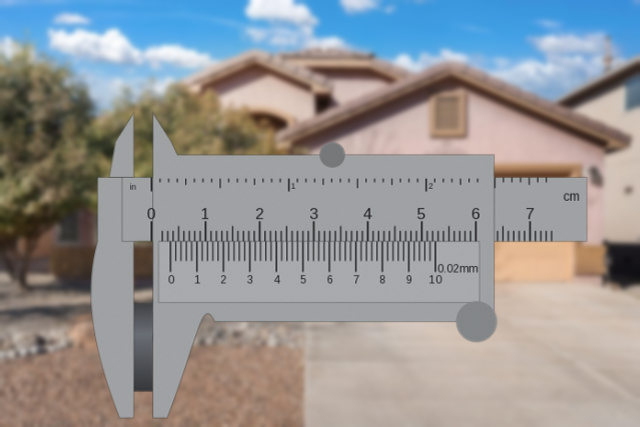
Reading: value=3.5 unit=mm
